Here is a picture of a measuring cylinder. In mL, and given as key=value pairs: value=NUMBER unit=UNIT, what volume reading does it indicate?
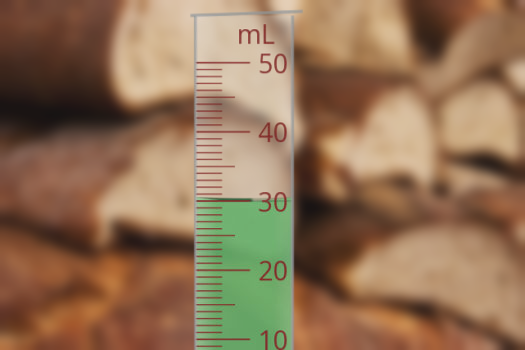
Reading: value=30 unit=mL
